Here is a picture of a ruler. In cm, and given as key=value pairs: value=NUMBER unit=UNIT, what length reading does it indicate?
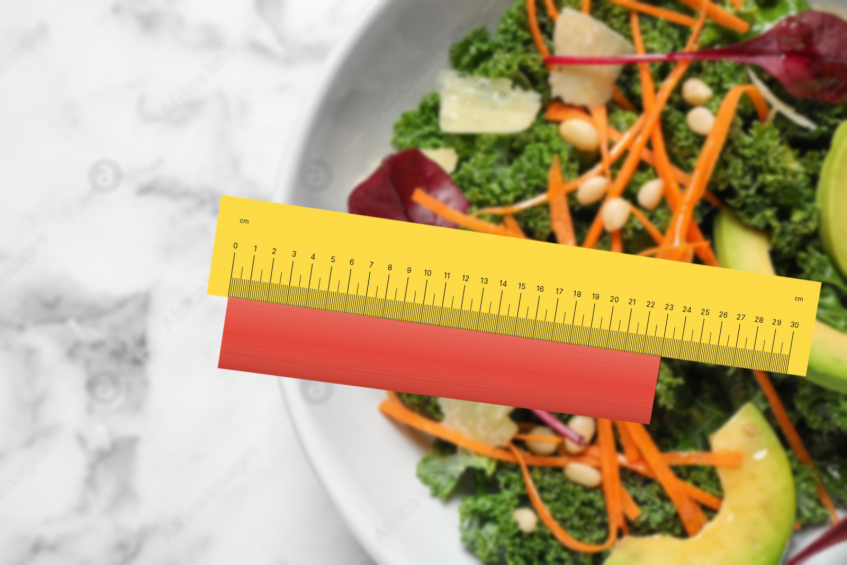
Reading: value=23 unit=cm
